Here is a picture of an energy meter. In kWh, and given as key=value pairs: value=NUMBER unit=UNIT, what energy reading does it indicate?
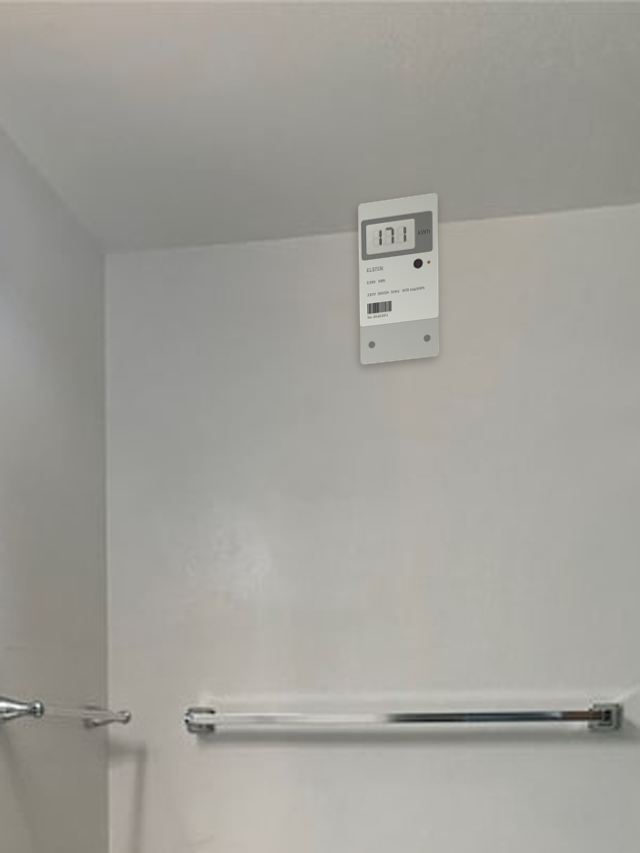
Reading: value=171 unit=kWh
